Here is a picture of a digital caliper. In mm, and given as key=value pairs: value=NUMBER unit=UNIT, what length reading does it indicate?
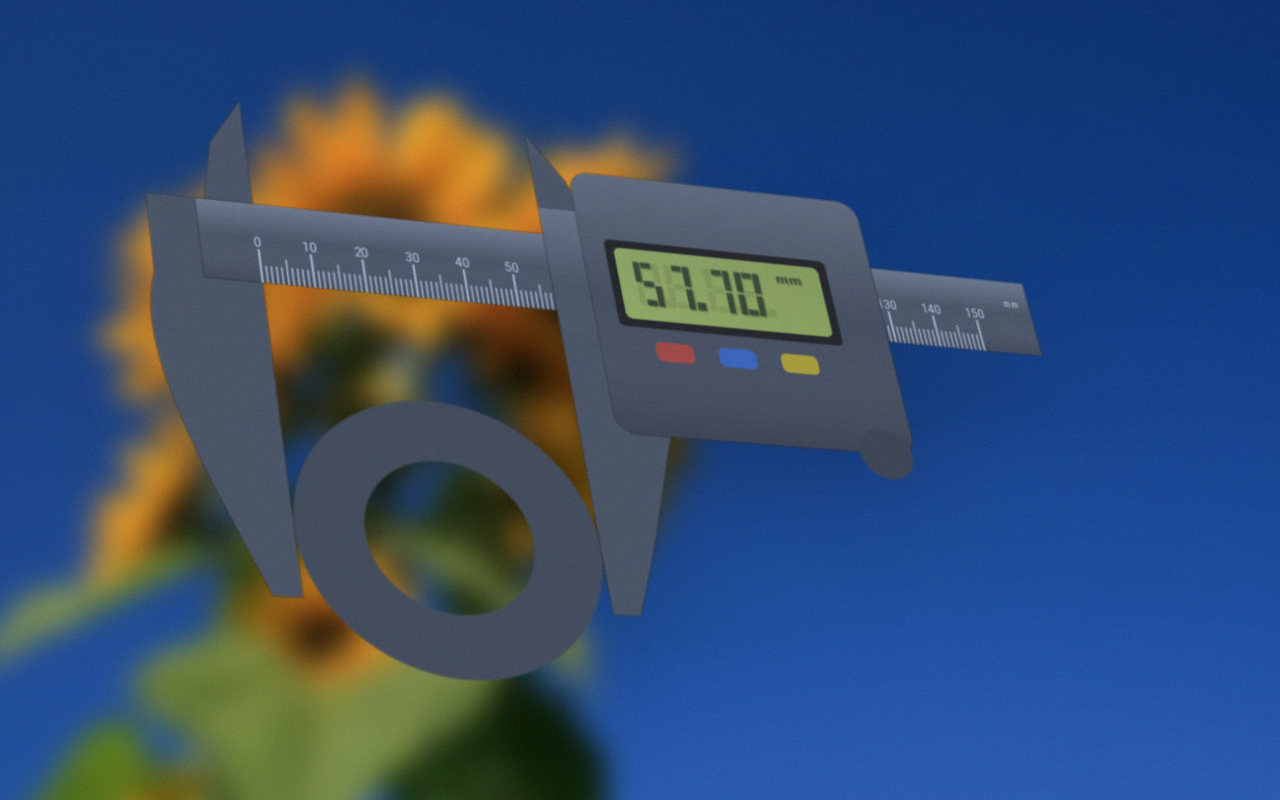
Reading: value=57.70 unit=mm
